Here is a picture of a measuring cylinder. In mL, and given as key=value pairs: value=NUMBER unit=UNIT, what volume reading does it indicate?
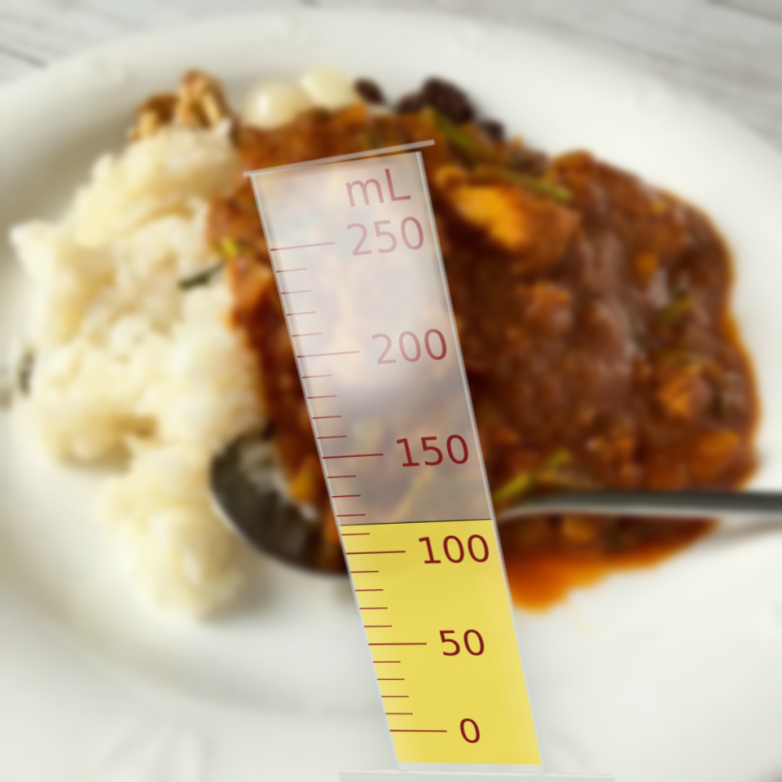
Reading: value=115 unit=mL
